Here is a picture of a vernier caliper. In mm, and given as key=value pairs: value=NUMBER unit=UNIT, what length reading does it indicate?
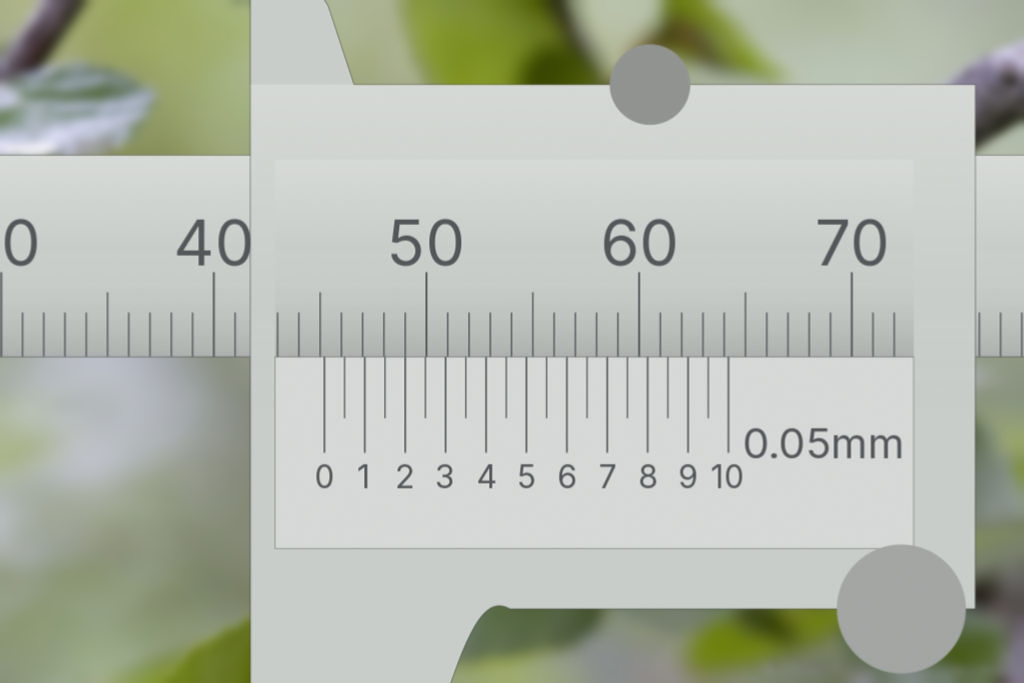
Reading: value=45.2 unit=mm
